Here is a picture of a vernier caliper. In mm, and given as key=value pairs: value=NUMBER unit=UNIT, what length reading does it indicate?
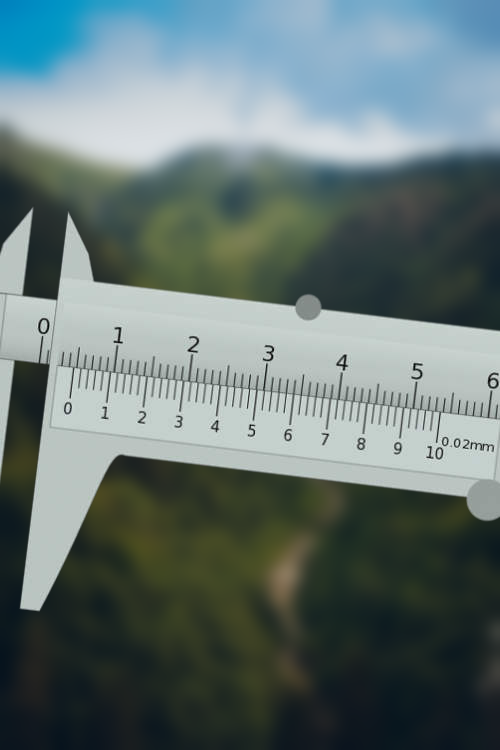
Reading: value=4.6 unit=mm
